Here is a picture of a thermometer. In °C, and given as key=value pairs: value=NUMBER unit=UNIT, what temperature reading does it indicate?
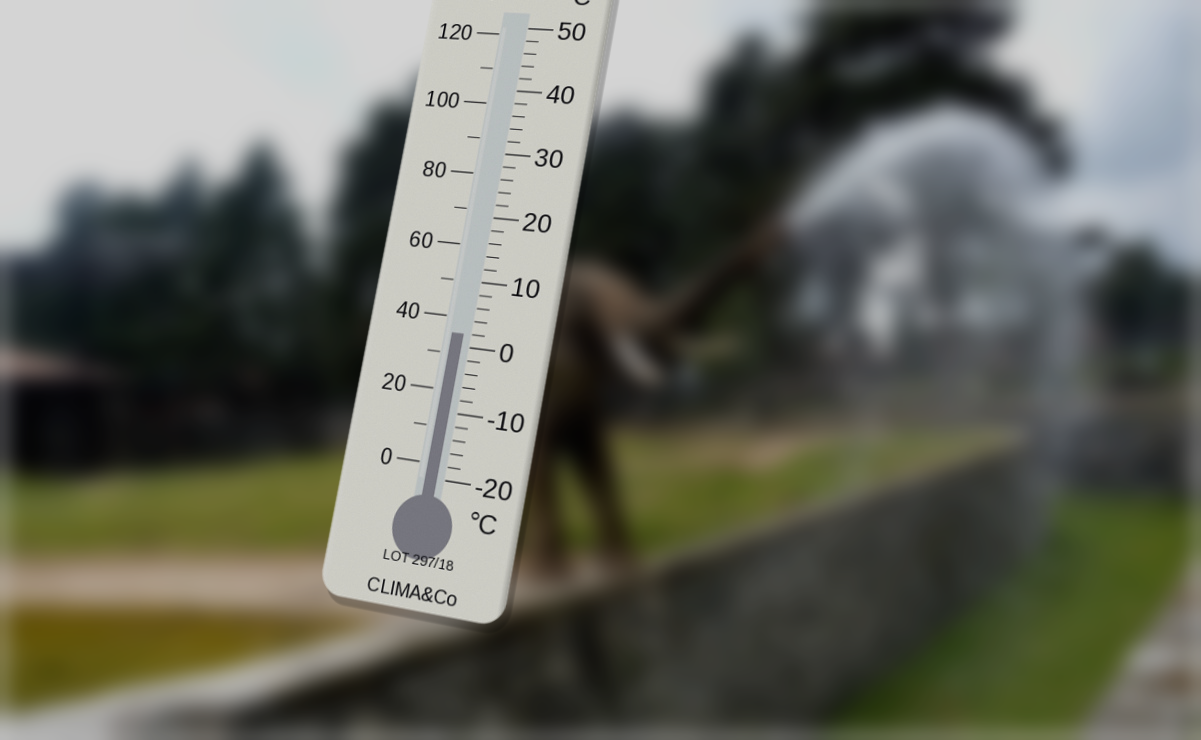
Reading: value=2 unit=°C
